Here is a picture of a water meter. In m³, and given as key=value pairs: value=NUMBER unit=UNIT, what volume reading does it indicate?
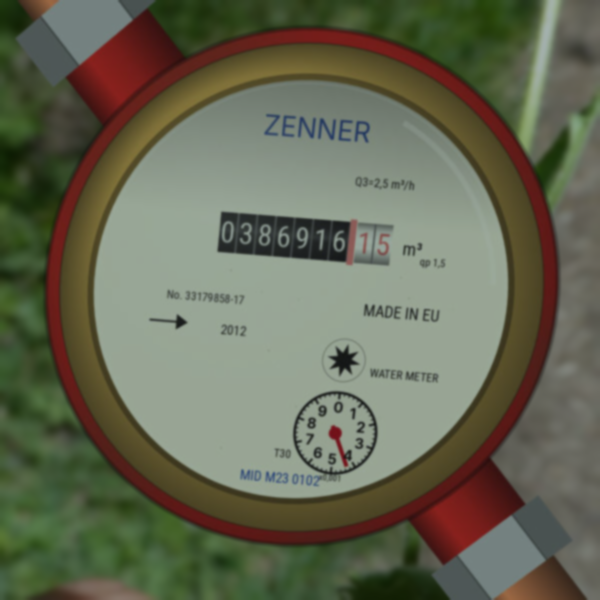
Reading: value=386916.154 unit=m³
